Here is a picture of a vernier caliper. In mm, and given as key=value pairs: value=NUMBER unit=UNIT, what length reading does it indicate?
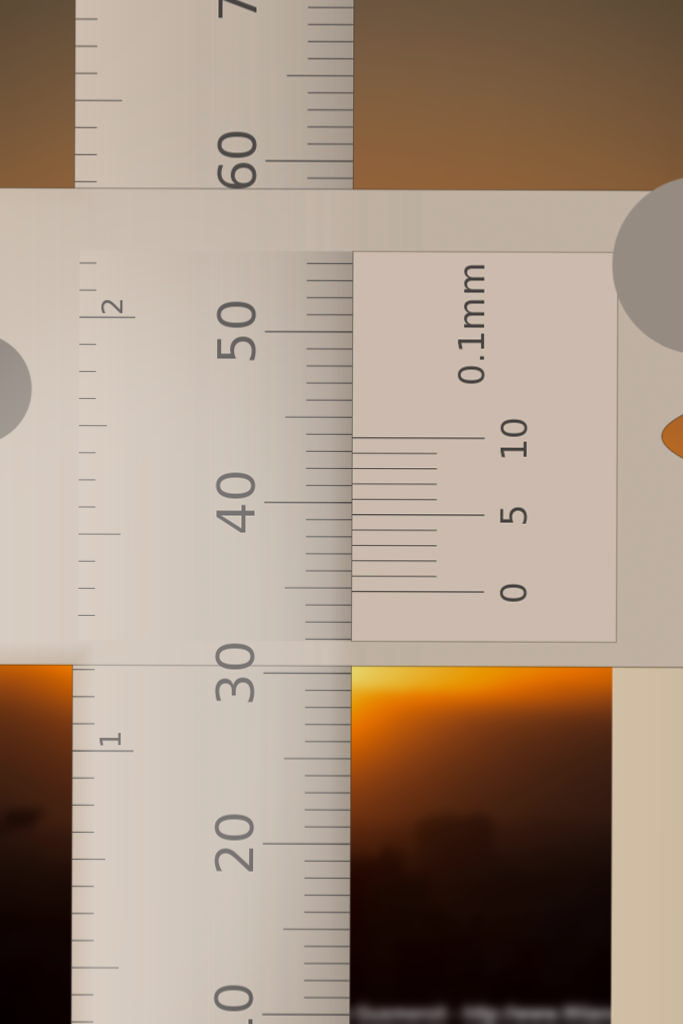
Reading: value=34.8 unit=mm
